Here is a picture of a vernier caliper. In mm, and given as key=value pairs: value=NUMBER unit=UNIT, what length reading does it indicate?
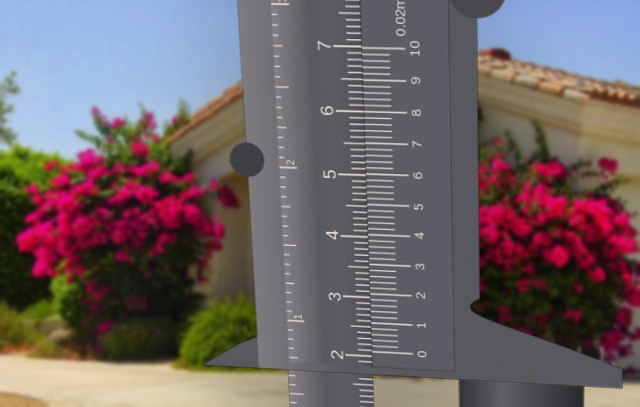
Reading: value=20.8 unit=mm
